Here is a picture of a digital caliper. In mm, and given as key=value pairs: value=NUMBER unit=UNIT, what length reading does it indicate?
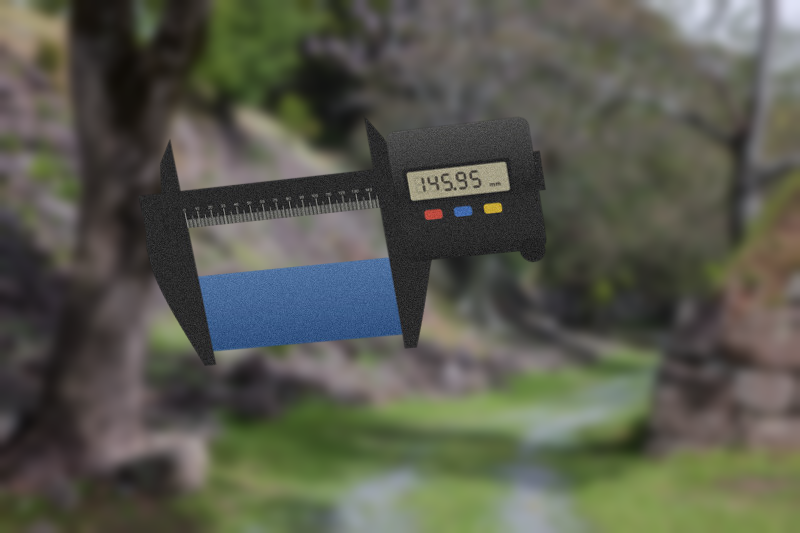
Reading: value=145.95 unit=mm
